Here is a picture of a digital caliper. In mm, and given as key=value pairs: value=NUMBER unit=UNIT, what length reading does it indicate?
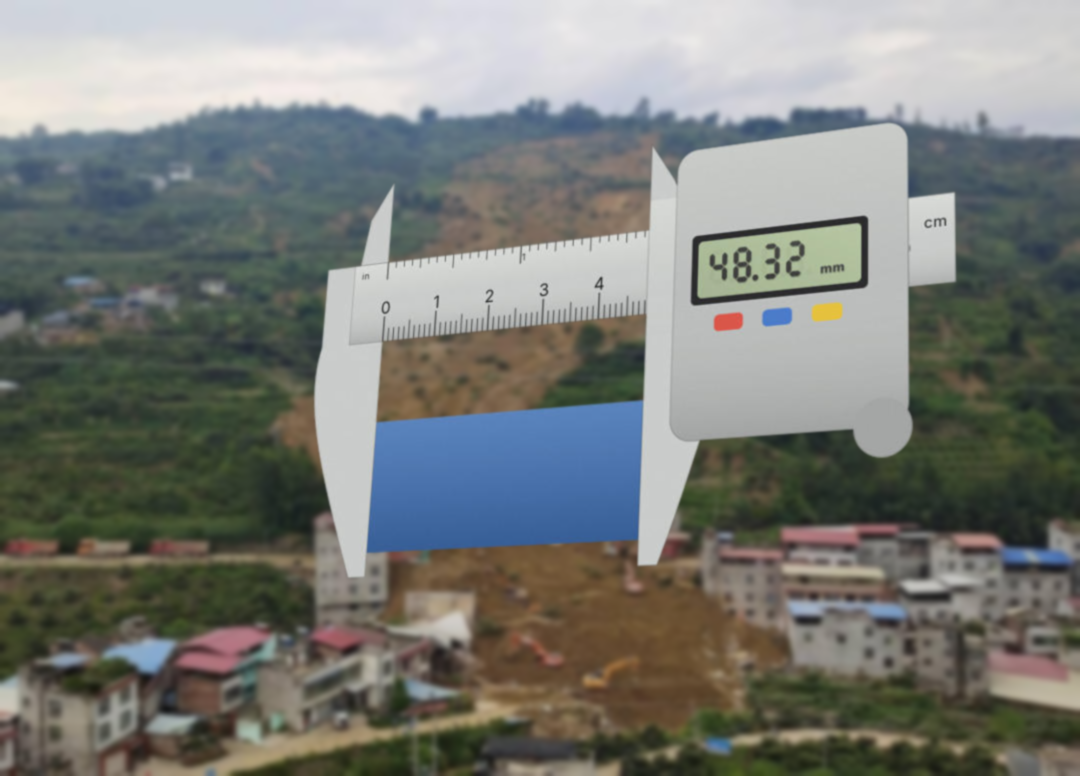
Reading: value=48.32 unit=mm
